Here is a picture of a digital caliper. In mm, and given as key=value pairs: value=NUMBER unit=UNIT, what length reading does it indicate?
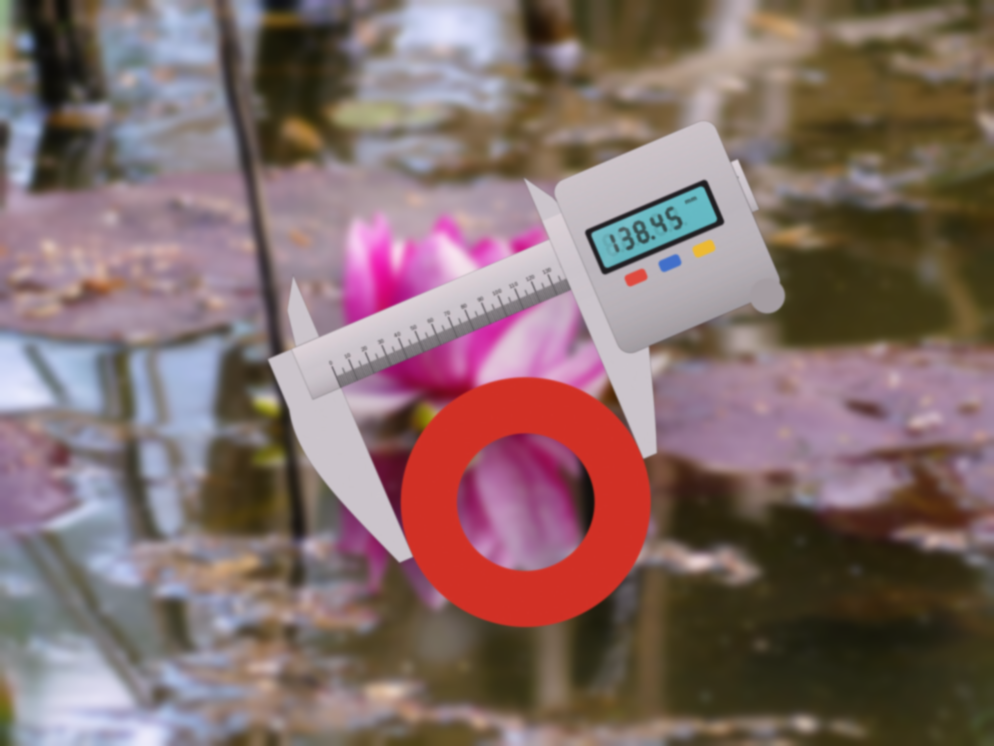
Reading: value=138.45 unit=mm
